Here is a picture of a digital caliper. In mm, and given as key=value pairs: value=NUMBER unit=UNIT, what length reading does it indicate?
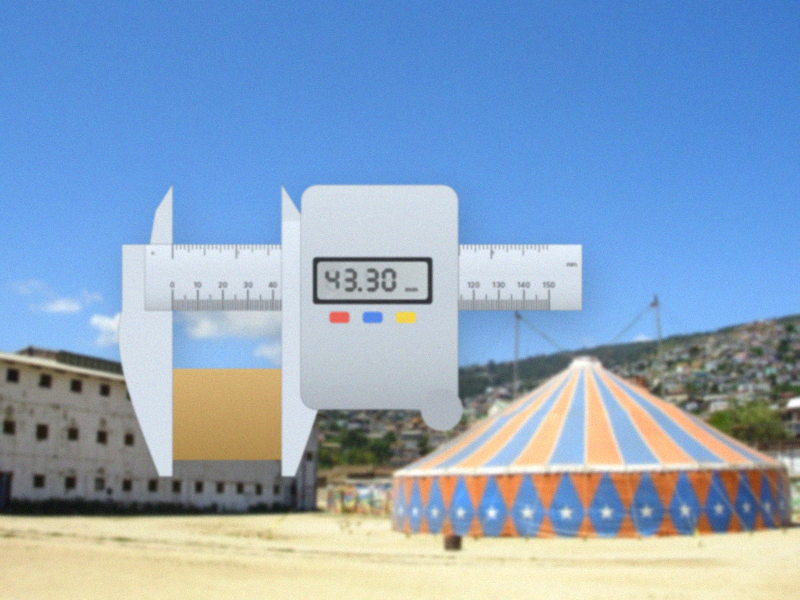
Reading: value=43.30 unit=mm
